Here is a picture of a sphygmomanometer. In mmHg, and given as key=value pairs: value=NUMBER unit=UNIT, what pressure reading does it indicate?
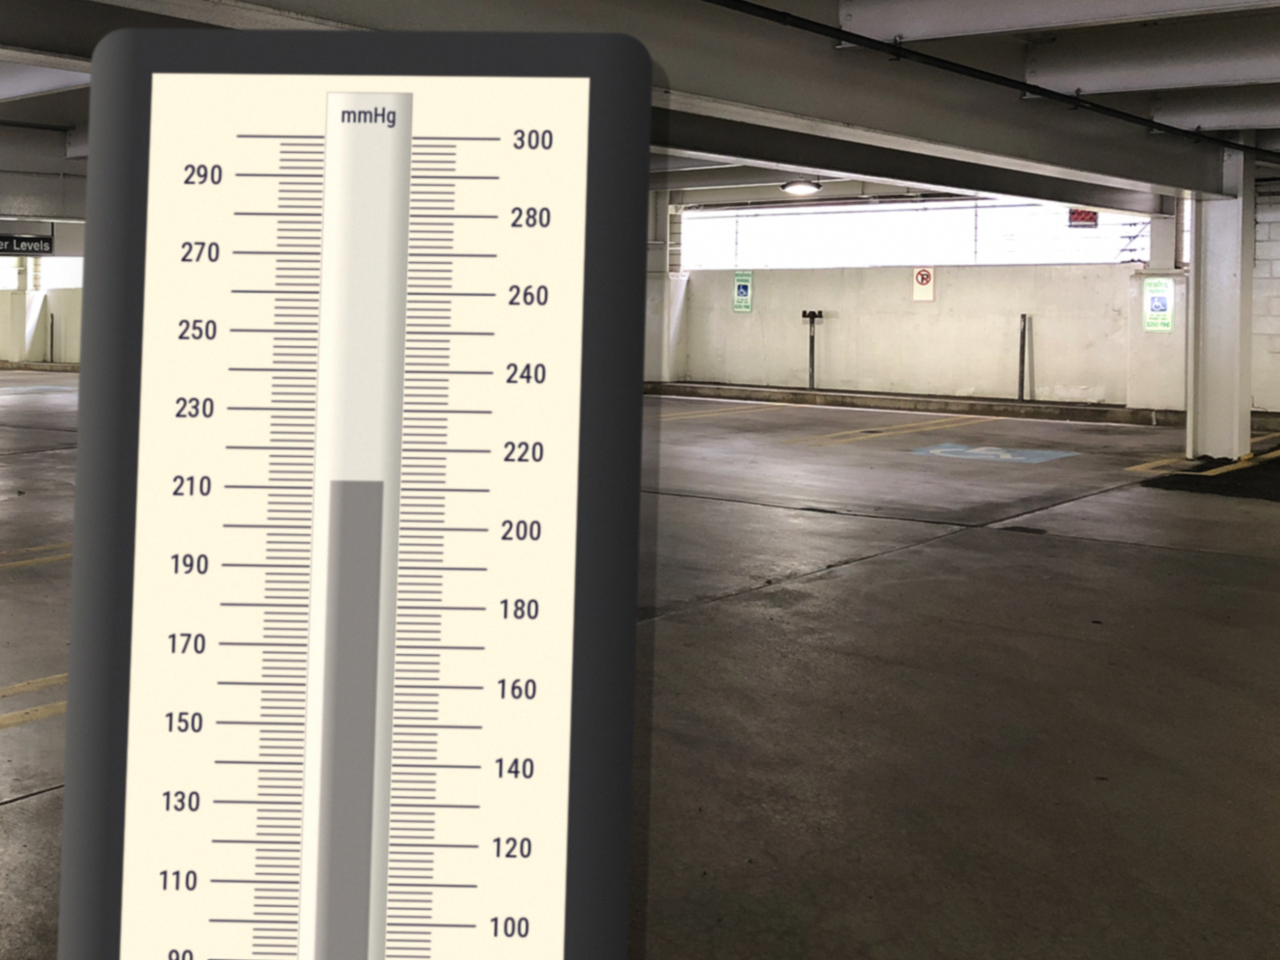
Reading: value=212 unit=mmHg
